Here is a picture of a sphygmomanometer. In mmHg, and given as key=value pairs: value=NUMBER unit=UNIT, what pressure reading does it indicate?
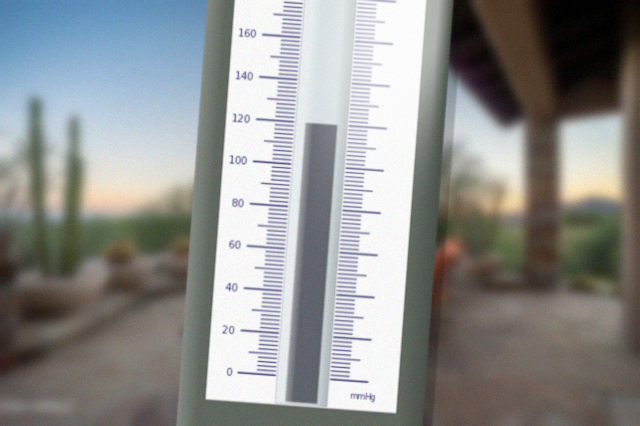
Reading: value=120 unit=mmHg
